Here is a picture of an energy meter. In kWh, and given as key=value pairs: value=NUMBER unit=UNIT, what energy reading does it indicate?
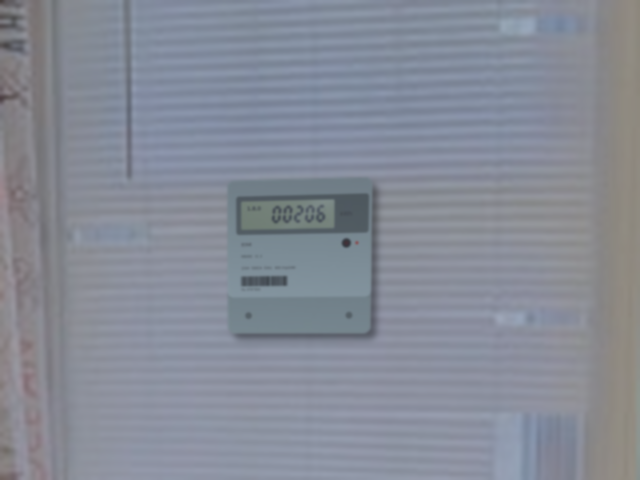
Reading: value=206 unit=kWh
